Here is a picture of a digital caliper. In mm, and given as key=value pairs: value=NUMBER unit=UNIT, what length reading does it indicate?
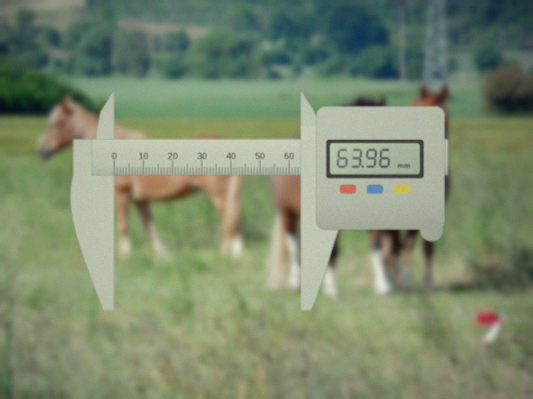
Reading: value=63.96 unit=mm
